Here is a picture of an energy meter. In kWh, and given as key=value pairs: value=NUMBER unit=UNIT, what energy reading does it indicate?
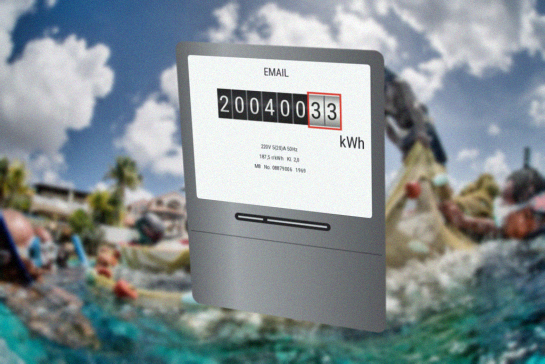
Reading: value=200400.33 unit=kWh
